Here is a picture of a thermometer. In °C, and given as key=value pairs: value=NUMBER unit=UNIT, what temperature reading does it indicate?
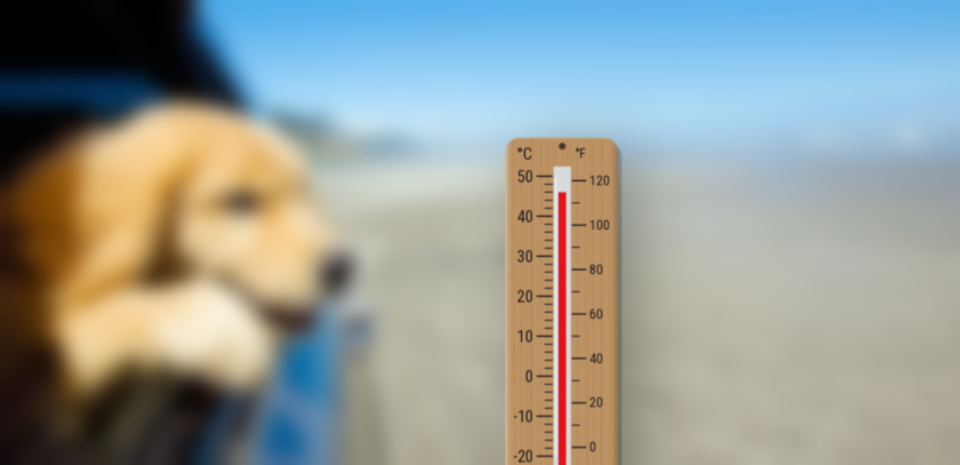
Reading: value=46 unit=°C
